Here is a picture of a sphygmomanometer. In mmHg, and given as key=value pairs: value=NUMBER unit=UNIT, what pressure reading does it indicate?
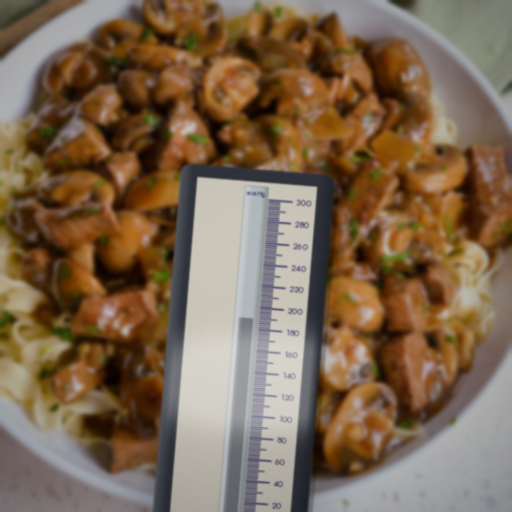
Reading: value=190 unit=mmHg
